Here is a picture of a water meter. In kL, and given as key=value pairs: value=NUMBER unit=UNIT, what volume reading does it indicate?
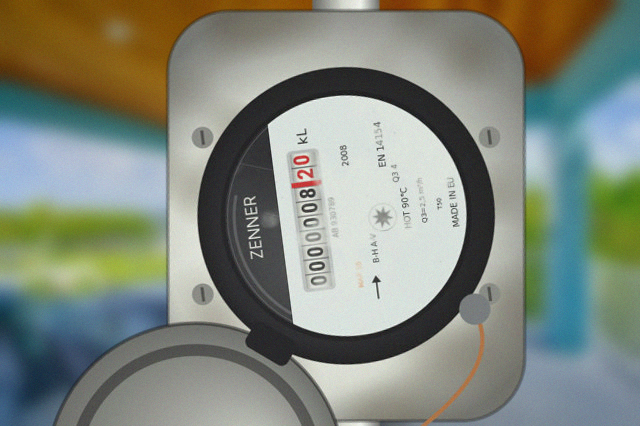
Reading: value=8.20 unit=kL
